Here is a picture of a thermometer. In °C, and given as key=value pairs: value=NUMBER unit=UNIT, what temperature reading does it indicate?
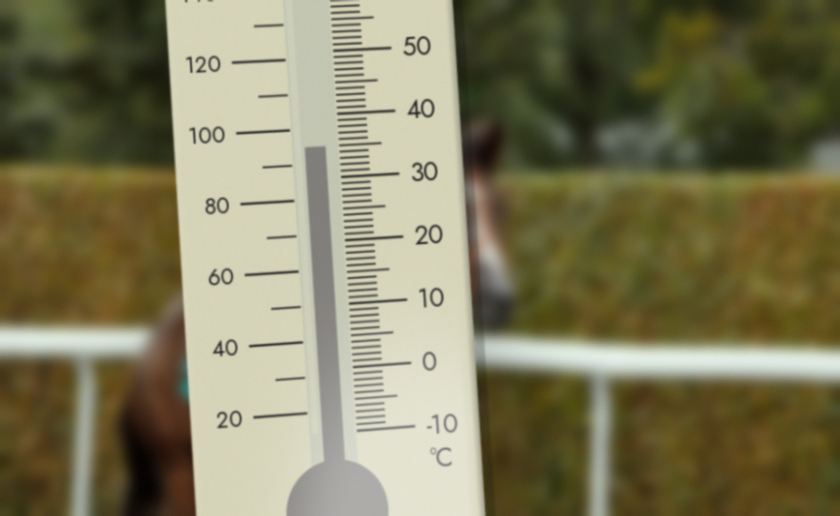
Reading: value=35 unit=°C
